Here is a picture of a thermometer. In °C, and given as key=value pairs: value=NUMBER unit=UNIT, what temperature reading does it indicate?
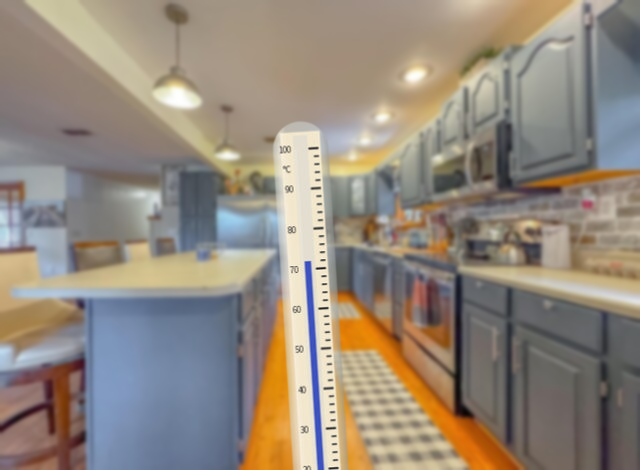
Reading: value=72 unit=°C
